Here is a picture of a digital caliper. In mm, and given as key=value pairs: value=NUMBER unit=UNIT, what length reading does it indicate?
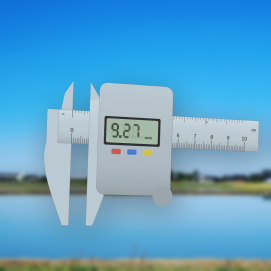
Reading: value=9.27 unit=mm
